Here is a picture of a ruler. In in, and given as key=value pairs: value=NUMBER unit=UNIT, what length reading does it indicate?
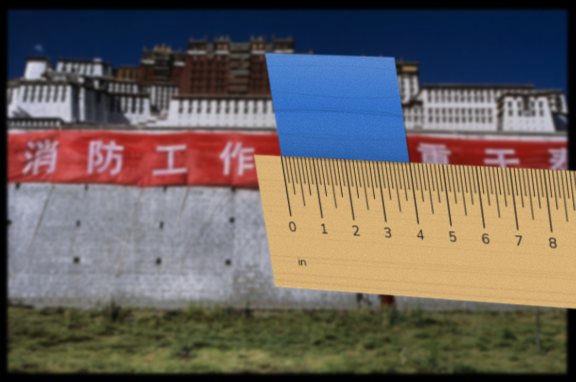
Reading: value=4 unit=in
